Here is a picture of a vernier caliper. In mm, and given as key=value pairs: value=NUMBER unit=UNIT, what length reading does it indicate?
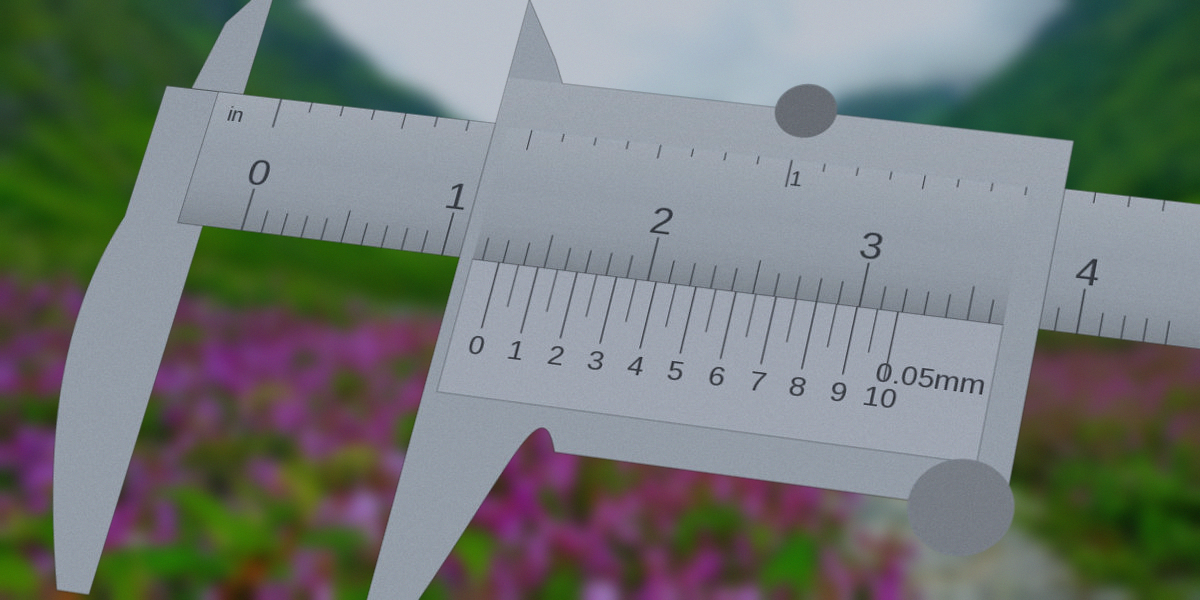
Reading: value=12.8 unit=mm
